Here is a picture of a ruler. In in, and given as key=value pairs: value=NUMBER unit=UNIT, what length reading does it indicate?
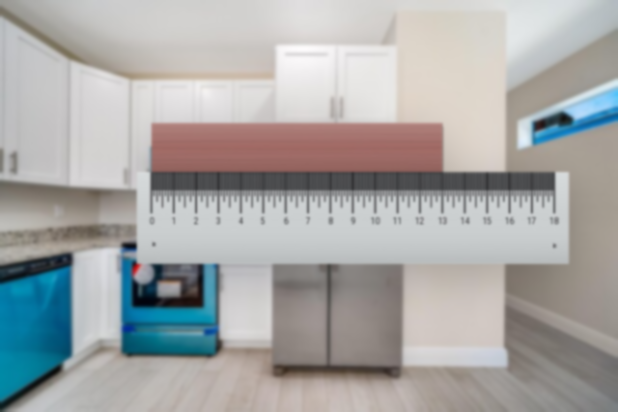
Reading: value=13 unit=in
